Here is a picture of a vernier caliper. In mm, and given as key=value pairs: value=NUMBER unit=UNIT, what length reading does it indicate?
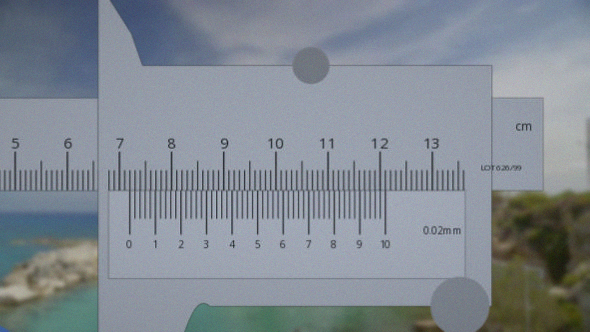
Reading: value=72.0 unit=mm
